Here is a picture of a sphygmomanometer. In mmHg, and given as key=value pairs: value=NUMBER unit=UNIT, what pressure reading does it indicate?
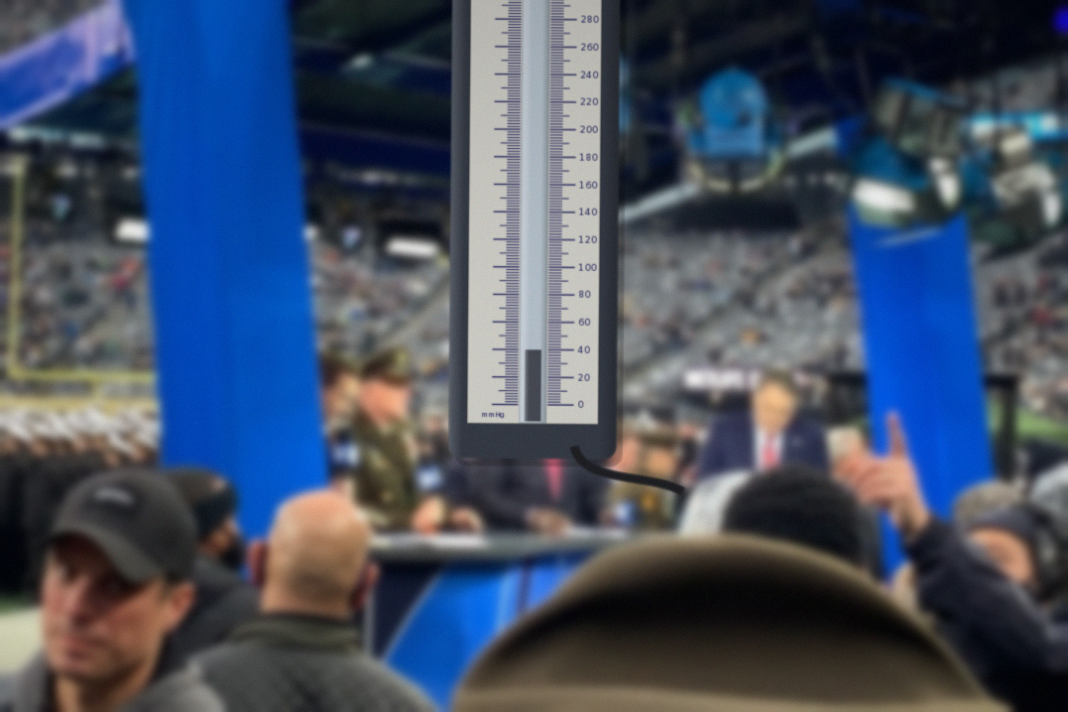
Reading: value=40 unit=mmHg
